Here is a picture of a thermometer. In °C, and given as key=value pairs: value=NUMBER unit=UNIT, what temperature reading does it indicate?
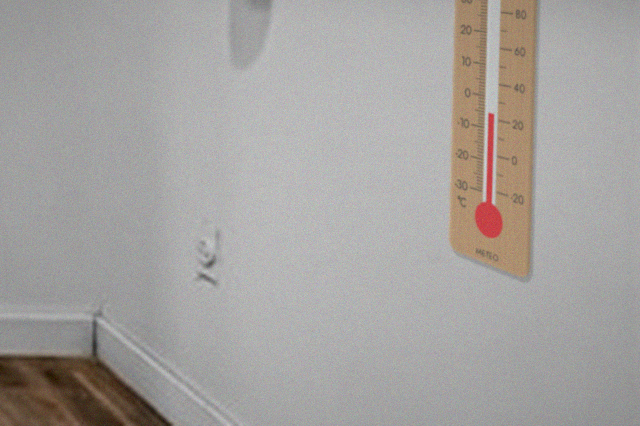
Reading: value=-5 unit=°C
